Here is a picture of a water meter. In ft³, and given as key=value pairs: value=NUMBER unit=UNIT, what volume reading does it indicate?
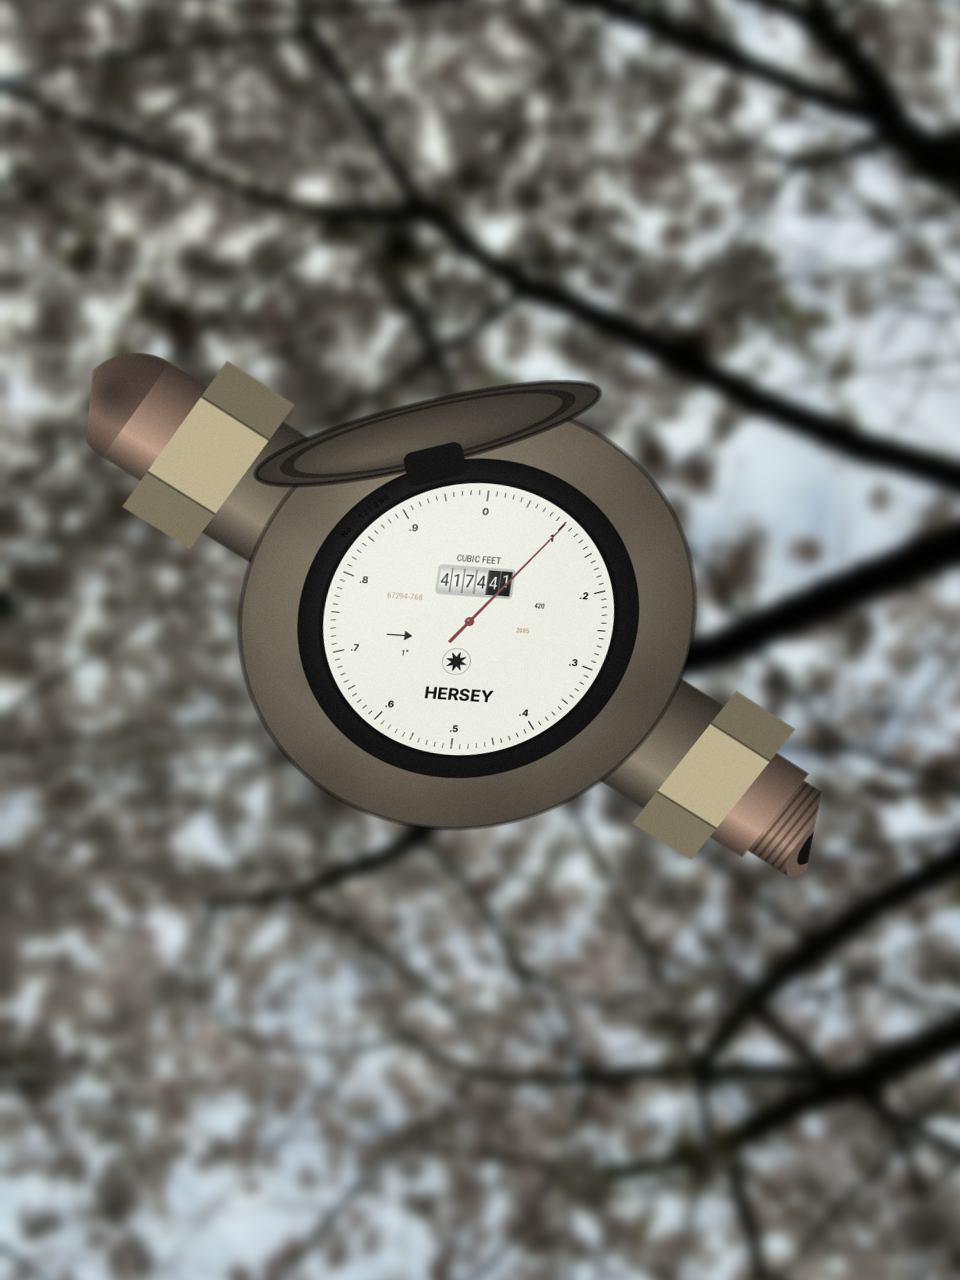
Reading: value=417441.10 unit=ft³
